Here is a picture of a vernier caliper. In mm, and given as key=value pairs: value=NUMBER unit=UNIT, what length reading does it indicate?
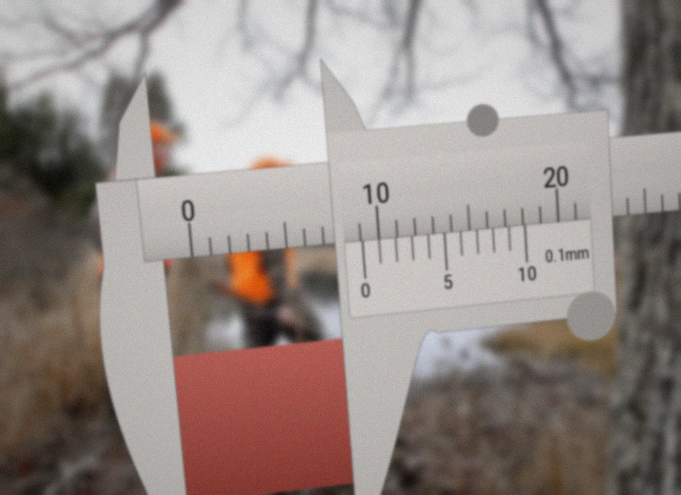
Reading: value=9.1 unit=mm
